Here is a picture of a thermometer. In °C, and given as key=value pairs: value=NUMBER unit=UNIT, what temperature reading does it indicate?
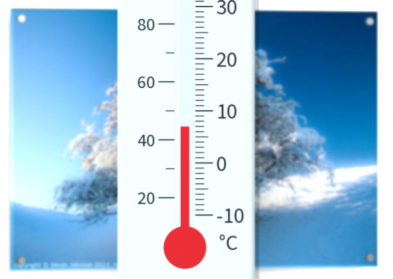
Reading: value=7 unit=°C
